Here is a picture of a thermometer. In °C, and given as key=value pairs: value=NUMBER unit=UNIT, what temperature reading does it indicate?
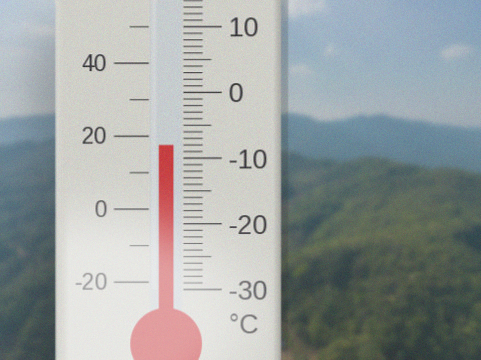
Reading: value=-8 unit=°C
